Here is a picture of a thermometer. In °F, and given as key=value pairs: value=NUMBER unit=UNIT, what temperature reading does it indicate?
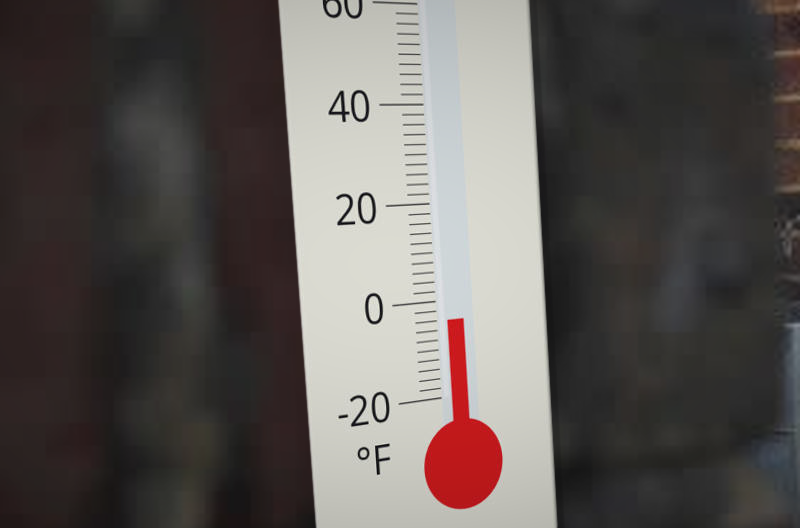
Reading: value=-4 unit=°F
